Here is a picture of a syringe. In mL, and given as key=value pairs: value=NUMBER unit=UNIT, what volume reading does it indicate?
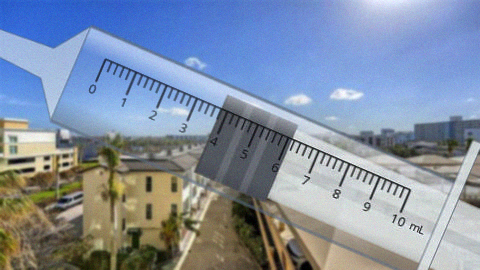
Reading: value=3.8 unit=mL
